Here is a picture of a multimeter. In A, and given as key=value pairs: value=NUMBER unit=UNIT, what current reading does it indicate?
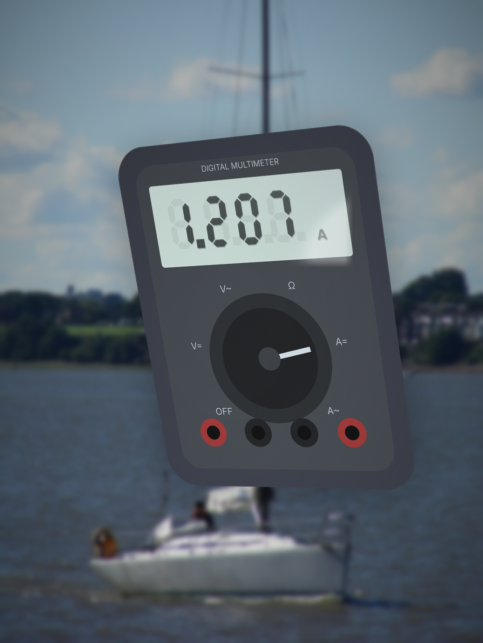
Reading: value=1.207 unit=A
